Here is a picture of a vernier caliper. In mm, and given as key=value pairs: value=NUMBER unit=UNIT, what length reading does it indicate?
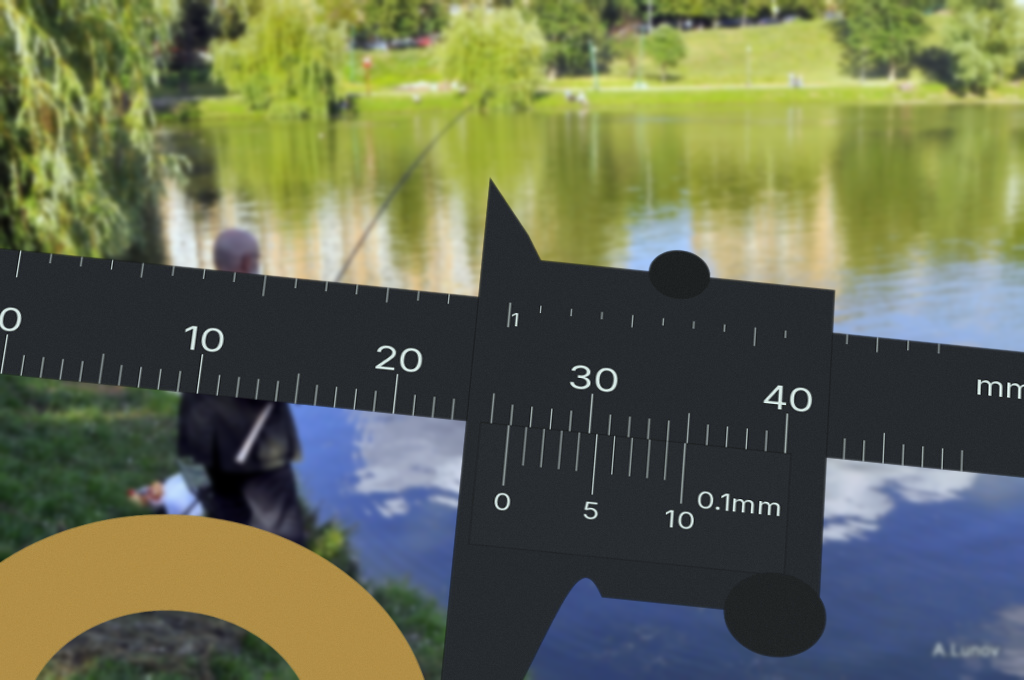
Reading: value=25.9 unit=mm
